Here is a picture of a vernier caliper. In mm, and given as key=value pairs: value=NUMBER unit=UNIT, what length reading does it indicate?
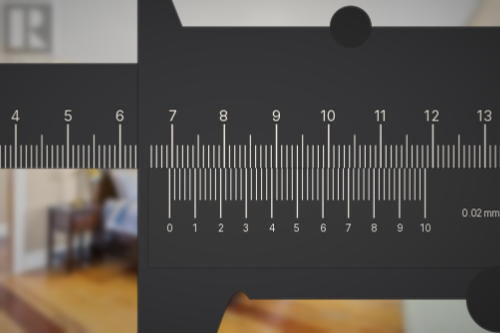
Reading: value=69.5 unit=mm
